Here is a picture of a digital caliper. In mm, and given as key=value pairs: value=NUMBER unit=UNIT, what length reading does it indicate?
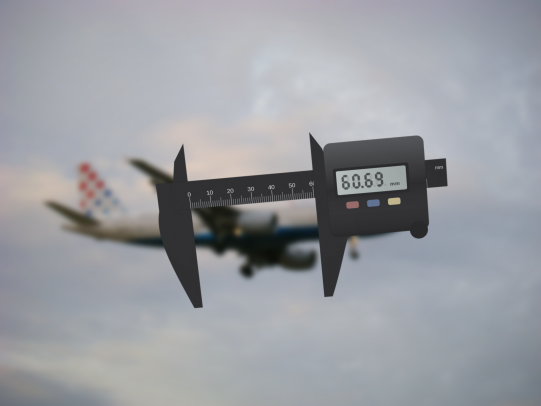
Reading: value=60.69 unit=mm
